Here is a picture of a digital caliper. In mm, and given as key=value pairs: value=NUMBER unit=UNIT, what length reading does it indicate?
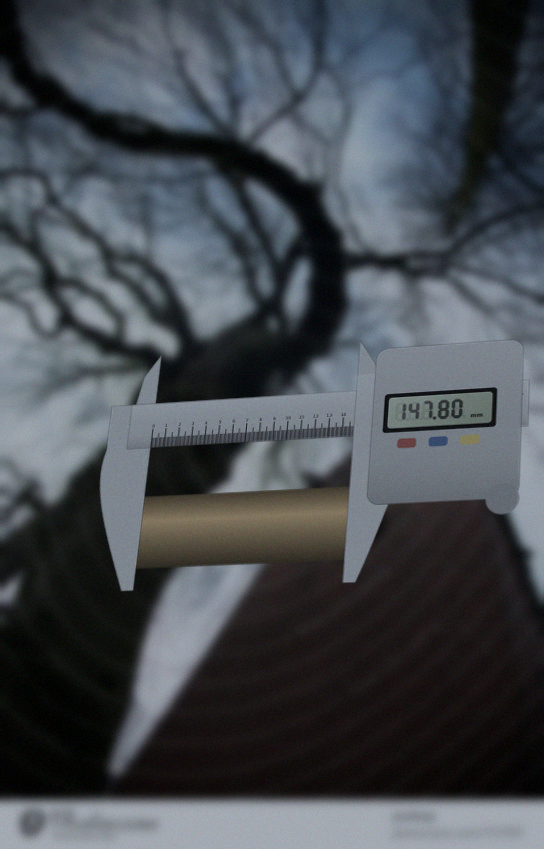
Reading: value=147.80 unit=mm
